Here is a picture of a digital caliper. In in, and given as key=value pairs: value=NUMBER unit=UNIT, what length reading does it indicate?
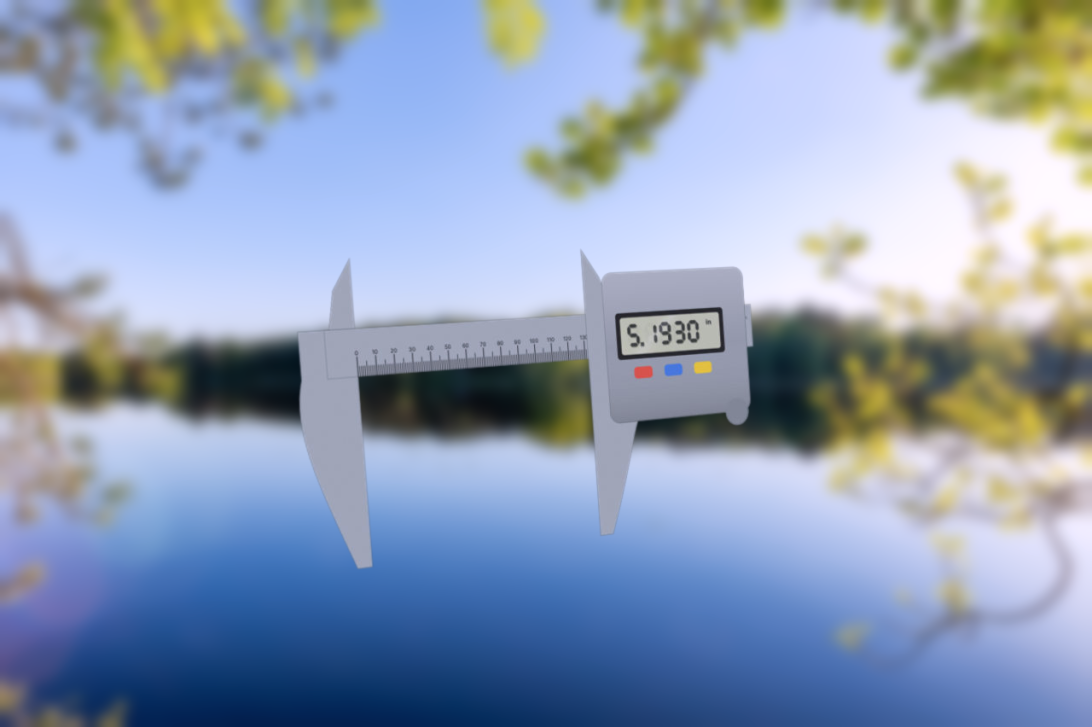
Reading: value=5.1930 unit=in
